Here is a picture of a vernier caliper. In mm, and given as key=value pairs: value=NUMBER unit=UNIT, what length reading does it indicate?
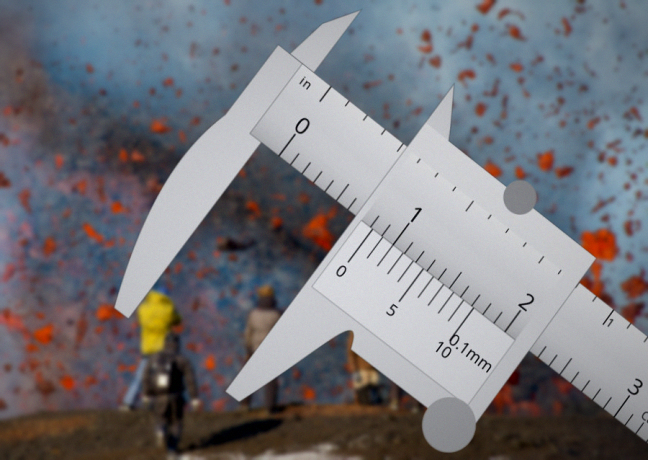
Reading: value=8.2 unit=mm
